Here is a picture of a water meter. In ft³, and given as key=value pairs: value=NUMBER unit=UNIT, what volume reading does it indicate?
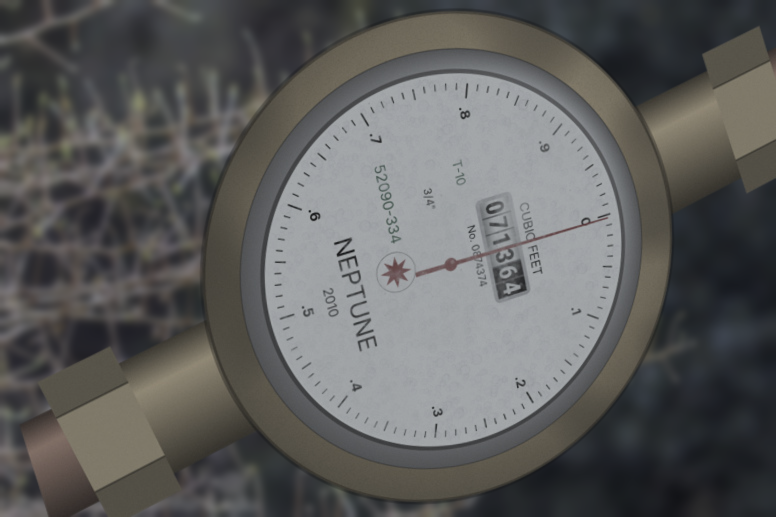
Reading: value=71364.00 unit=ft³
